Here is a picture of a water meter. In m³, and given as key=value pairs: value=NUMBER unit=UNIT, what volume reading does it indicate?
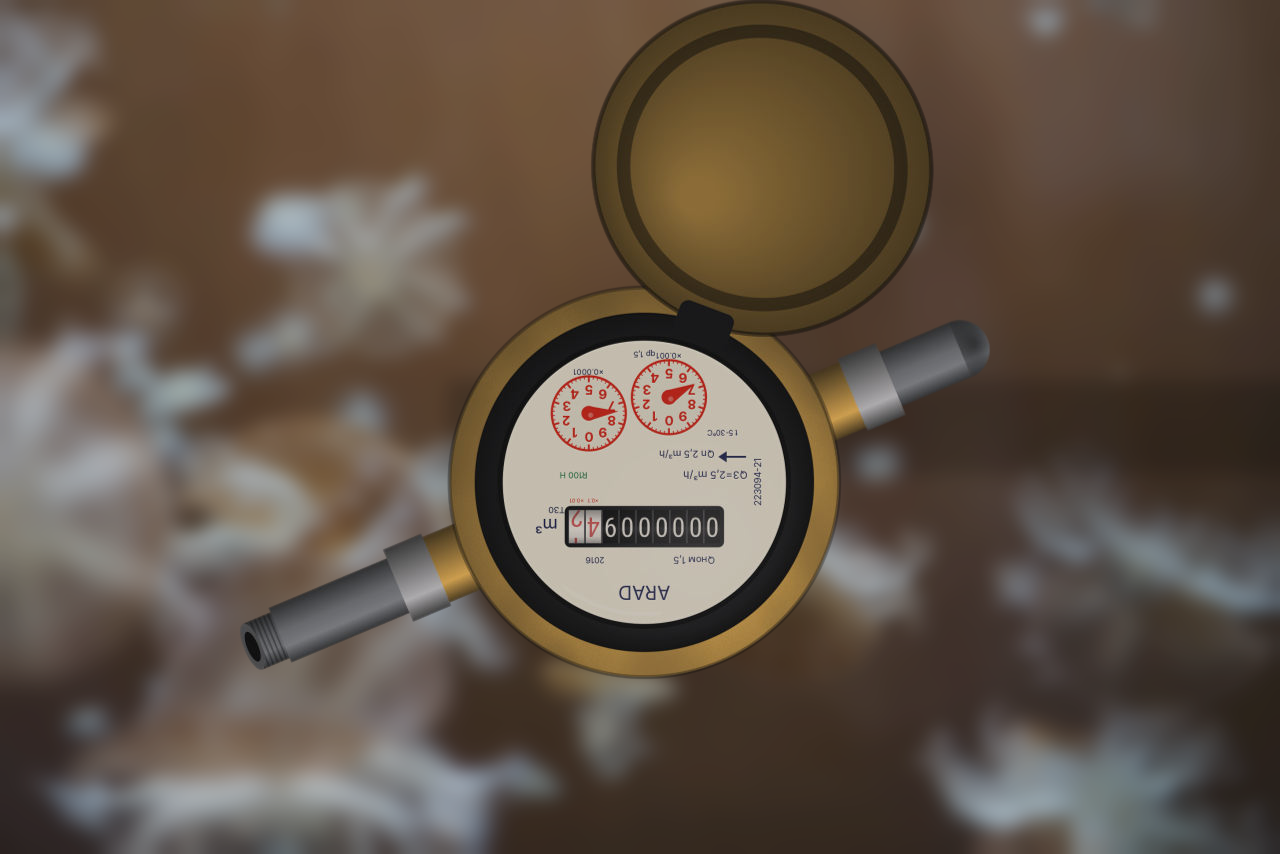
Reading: value=9.4167 unit=m³
